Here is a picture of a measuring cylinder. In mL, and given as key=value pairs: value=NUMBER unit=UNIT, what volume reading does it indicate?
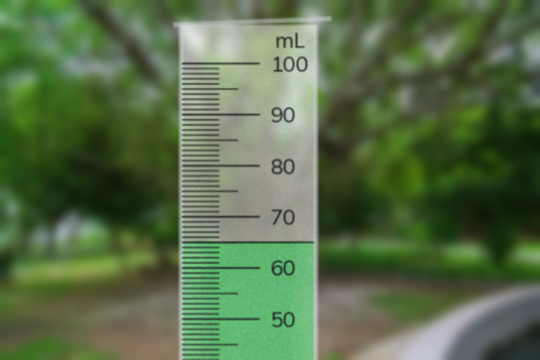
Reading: value=65 unit=mL
